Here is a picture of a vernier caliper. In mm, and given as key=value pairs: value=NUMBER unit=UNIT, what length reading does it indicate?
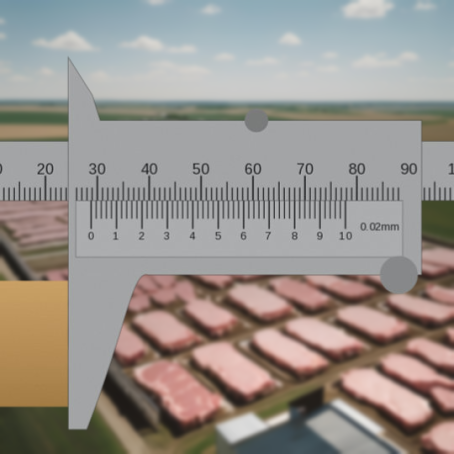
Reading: value=28.8 unit=mm
